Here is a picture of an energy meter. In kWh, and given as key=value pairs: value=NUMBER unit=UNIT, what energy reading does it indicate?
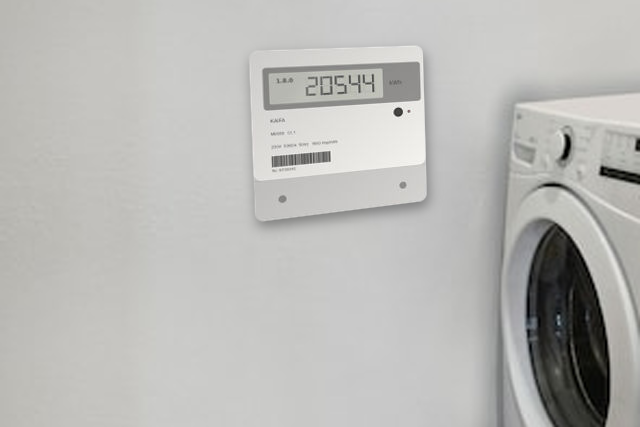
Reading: value=20544 unit=kWh
